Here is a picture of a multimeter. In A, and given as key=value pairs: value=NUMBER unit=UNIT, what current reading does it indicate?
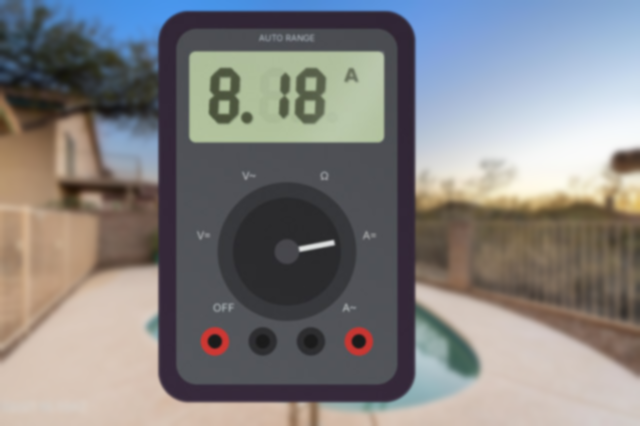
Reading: value=8.18 unit=A
